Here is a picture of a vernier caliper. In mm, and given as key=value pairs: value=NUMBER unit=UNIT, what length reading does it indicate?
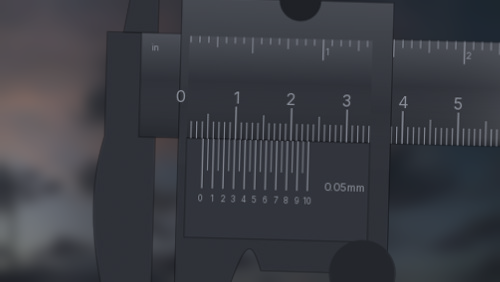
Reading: value=4.2 unit=mm
